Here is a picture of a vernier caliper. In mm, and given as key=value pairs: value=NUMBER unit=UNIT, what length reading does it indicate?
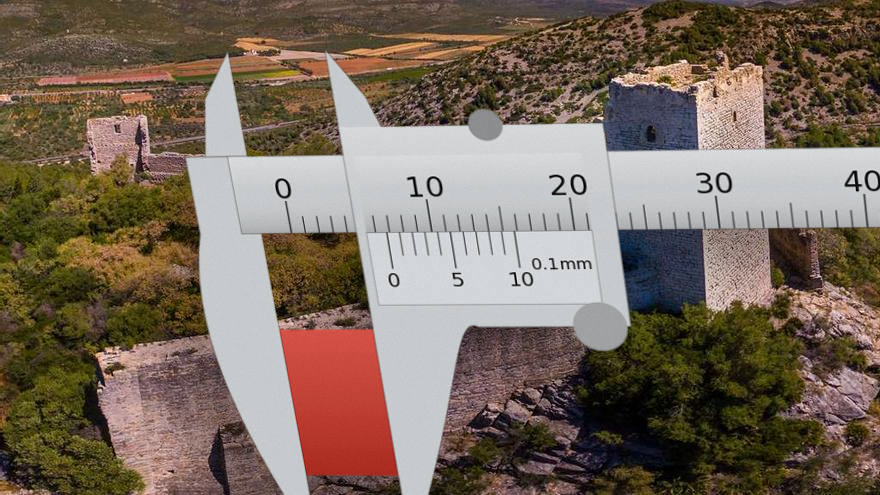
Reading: value=6.8 unit=mm
